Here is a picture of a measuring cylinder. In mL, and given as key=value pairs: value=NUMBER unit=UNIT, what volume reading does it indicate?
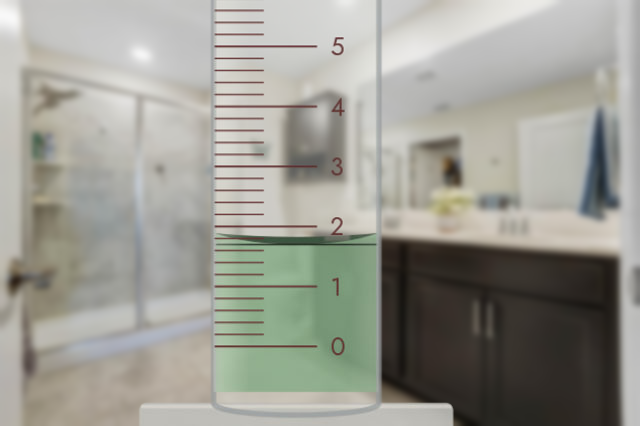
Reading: value=1.7 unit=mL
